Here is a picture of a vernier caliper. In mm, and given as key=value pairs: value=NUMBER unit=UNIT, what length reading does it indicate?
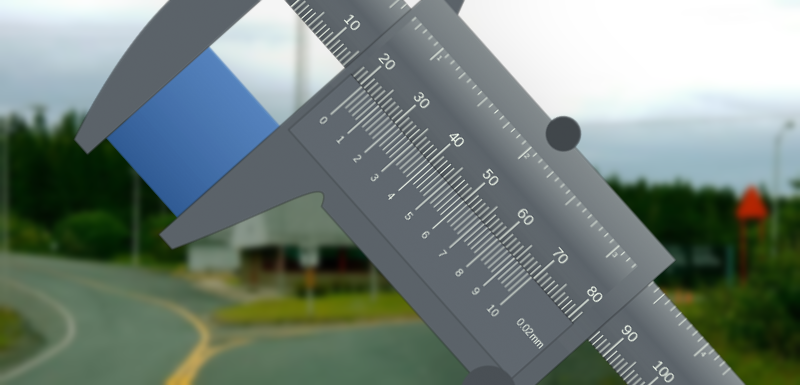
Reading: value=20.5 unit=mm
